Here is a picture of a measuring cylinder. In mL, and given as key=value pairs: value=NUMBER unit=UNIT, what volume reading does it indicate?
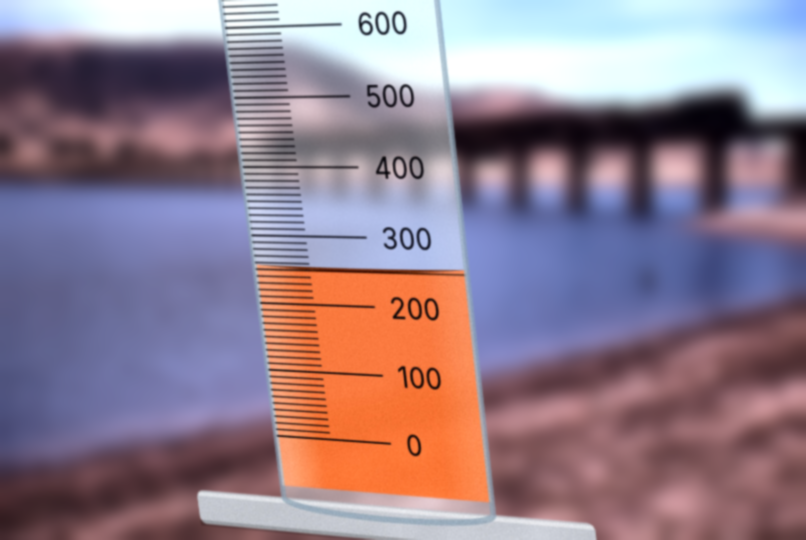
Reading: value=250 unit=mL
